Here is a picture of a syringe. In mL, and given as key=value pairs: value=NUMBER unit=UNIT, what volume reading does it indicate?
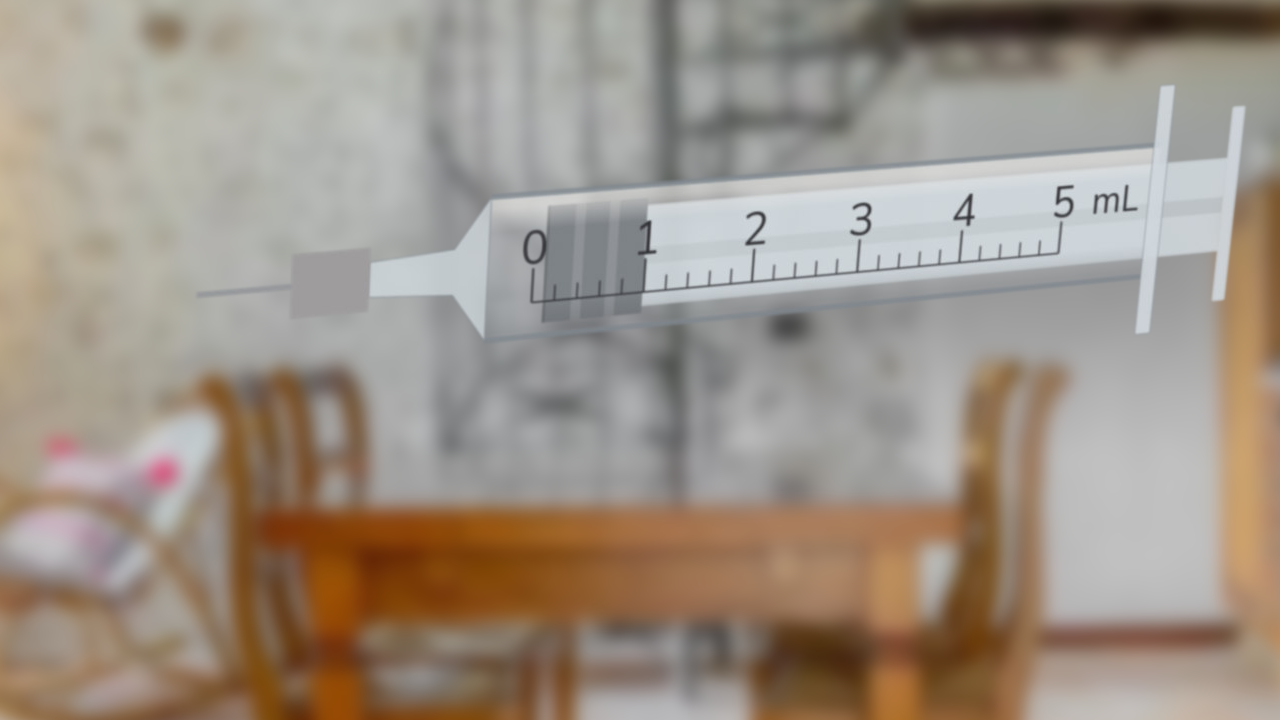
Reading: value=0.1 unit=mL
